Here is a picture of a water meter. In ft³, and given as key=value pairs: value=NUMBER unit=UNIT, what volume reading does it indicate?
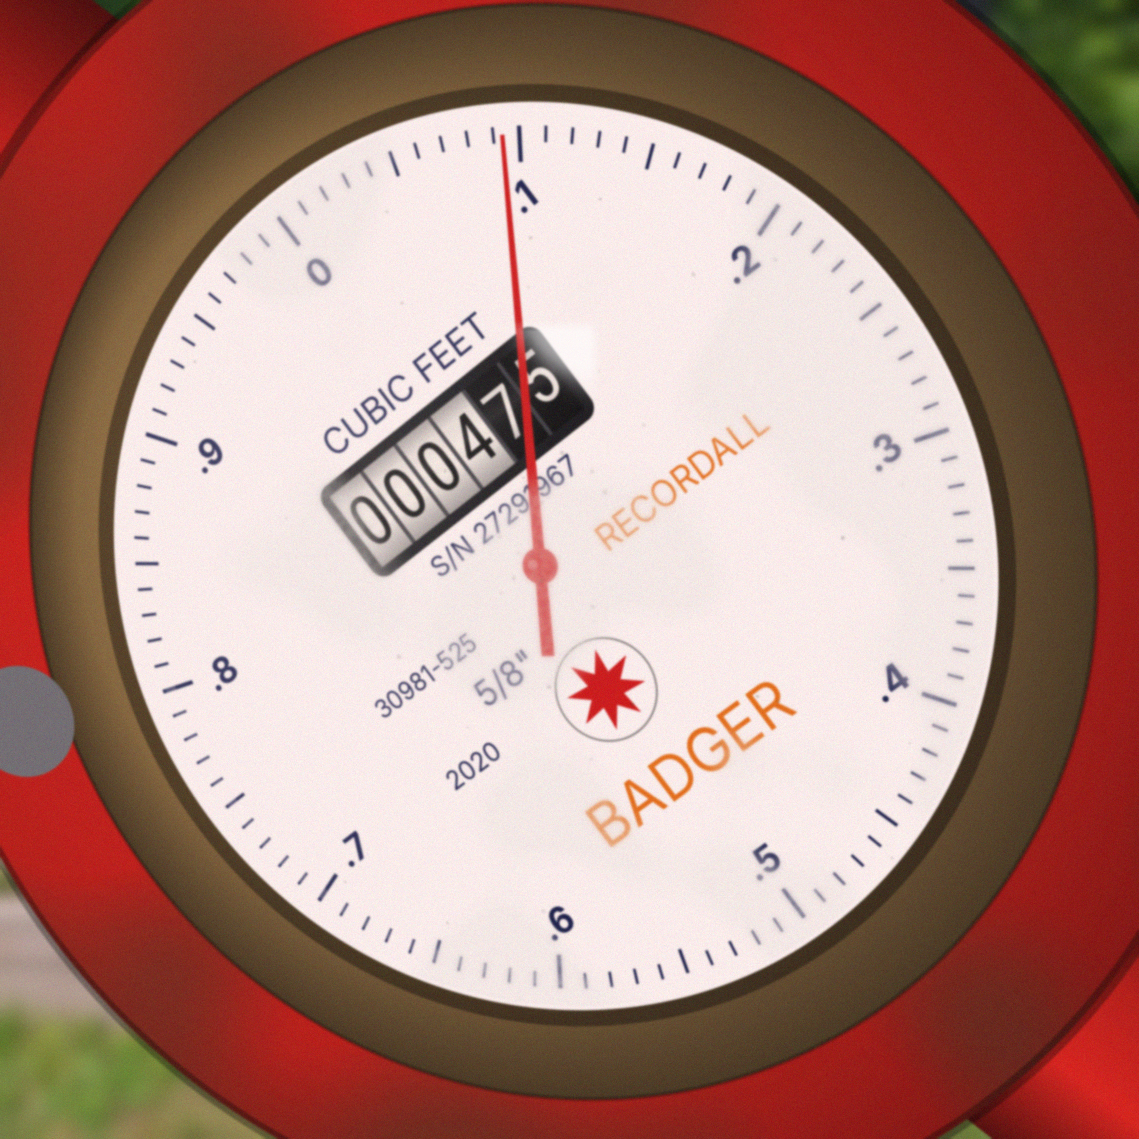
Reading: value=475.09 unit=ft³
